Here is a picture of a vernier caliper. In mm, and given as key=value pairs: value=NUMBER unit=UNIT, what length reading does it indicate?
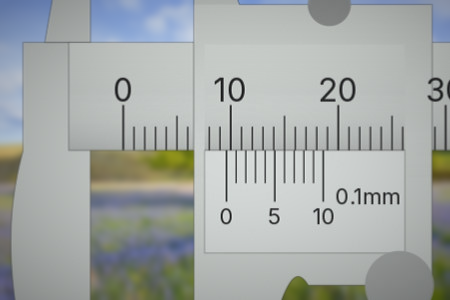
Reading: value=9.6 unit=mm
